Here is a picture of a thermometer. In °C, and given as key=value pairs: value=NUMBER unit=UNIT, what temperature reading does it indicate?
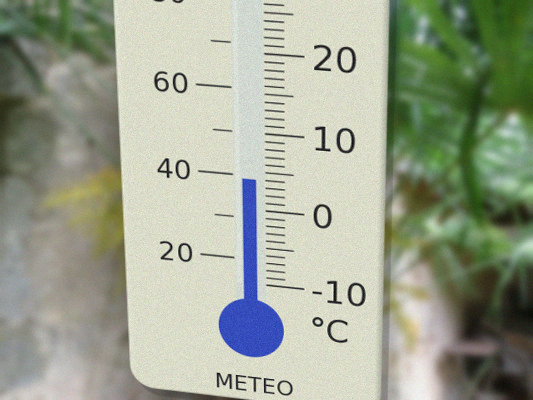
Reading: value=4 unit=°C
